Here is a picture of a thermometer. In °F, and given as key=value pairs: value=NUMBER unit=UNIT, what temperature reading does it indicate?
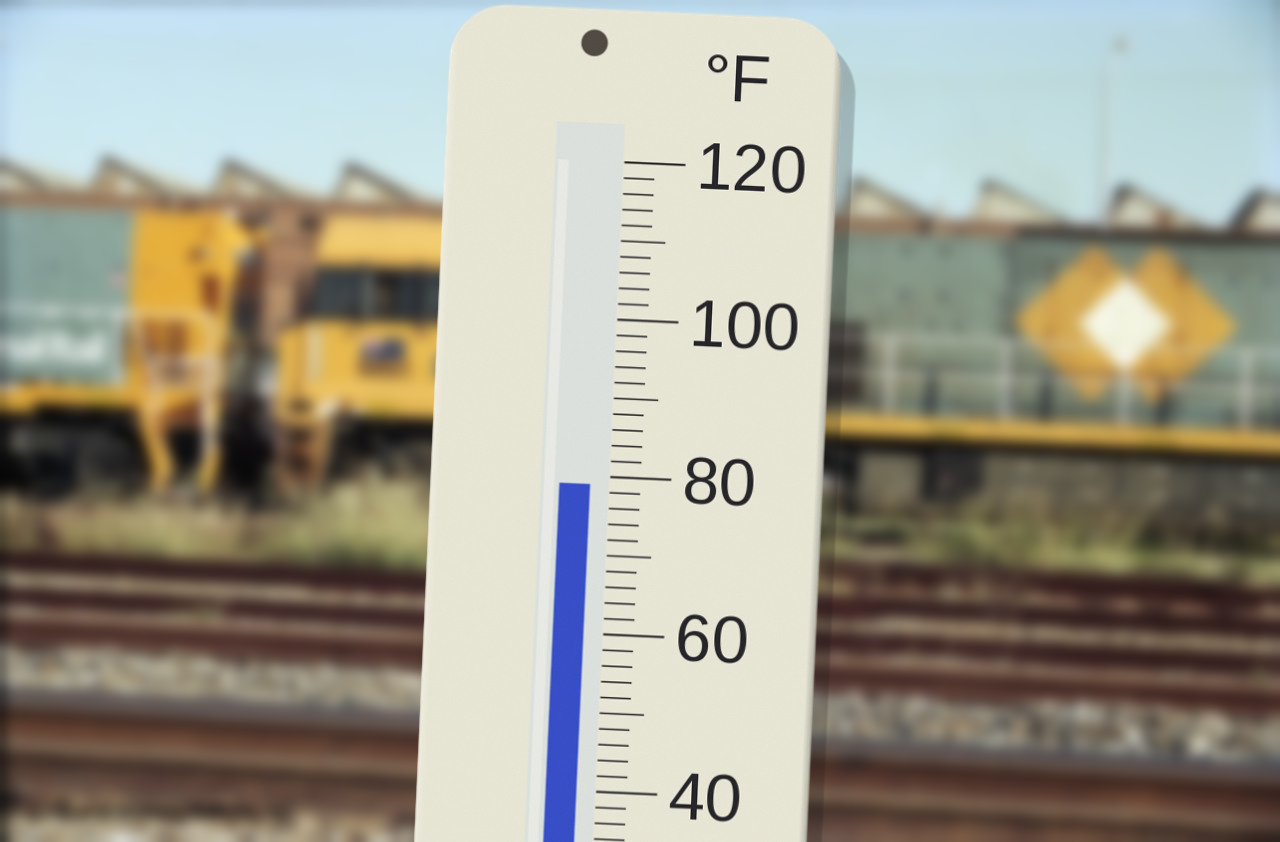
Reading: value=79 unit=°F
